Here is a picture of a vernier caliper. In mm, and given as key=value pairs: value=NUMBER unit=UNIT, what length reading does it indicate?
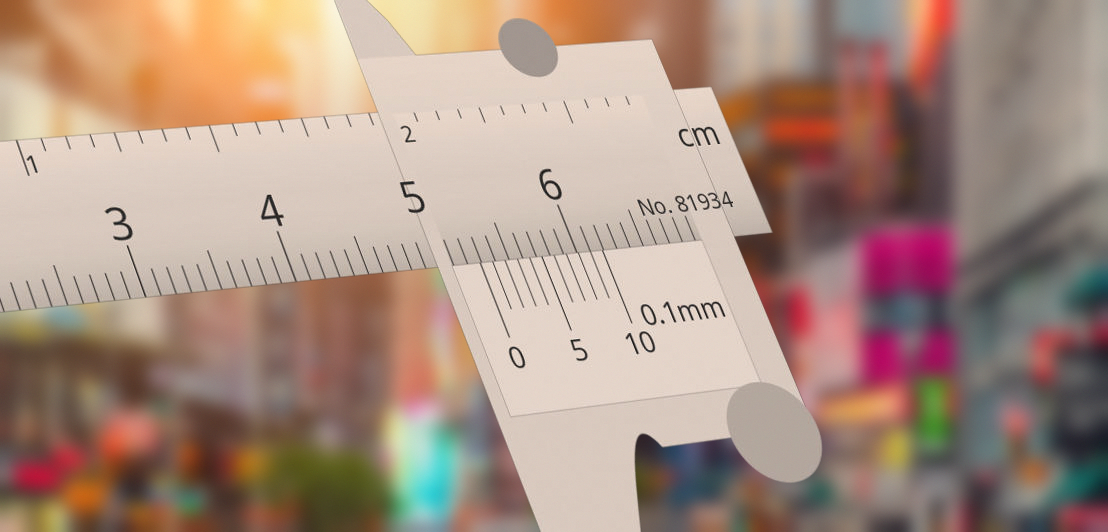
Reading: value=52.9 unit=mm
